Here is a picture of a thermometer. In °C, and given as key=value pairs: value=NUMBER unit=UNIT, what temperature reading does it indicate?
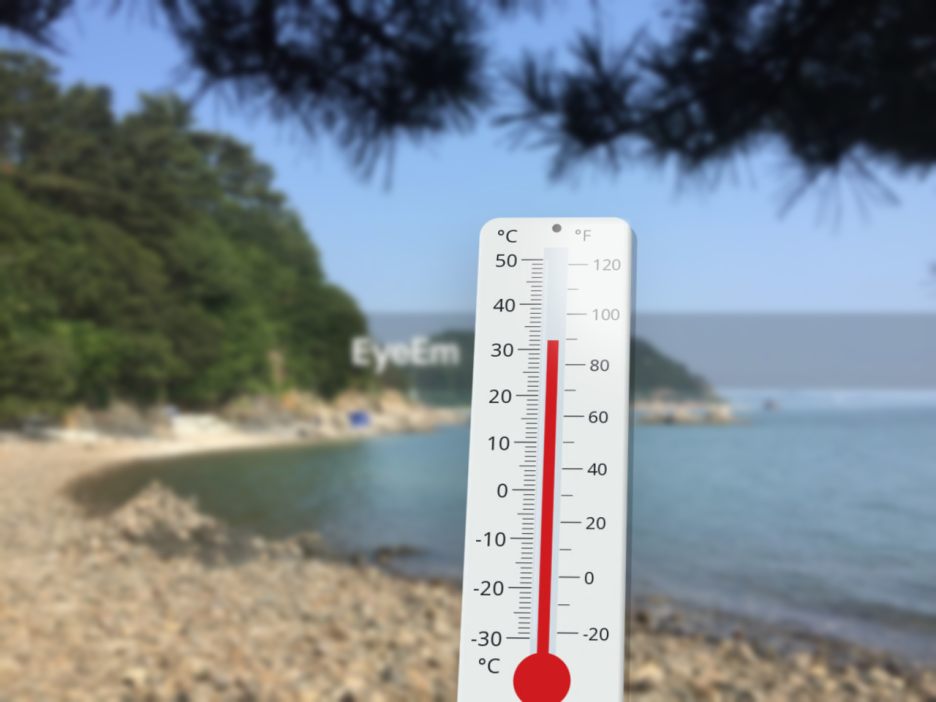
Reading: value=32 unit=°C
